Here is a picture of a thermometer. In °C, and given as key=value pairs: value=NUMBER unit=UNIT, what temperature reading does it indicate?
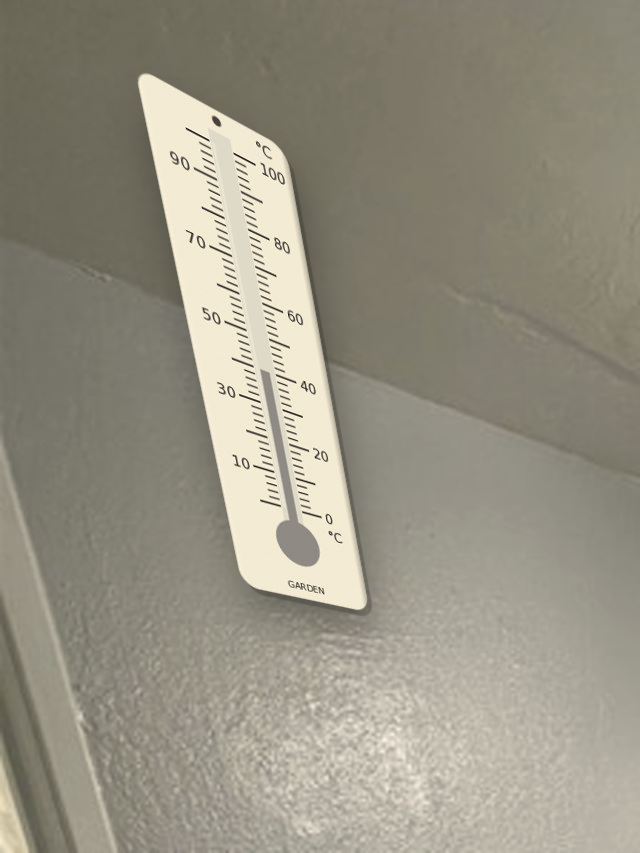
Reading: value=40 unit=°C
